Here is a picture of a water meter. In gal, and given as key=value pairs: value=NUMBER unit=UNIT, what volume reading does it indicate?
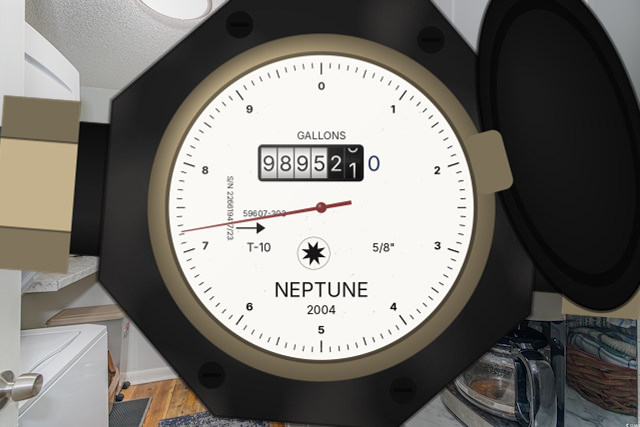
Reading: value=9895207.2 unit=gal
